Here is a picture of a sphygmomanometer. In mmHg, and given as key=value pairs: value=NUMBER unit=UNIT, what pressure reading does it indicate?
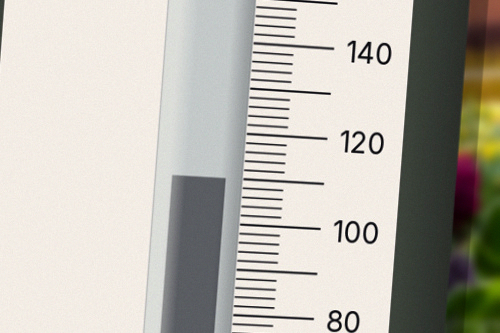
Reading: value=110 unit=mmHg
